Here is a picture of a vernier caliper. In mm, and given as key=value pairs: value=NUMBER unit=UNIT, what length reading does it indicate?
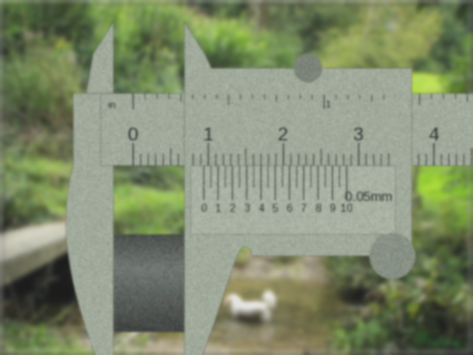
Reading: value=9.4 unit=mm
